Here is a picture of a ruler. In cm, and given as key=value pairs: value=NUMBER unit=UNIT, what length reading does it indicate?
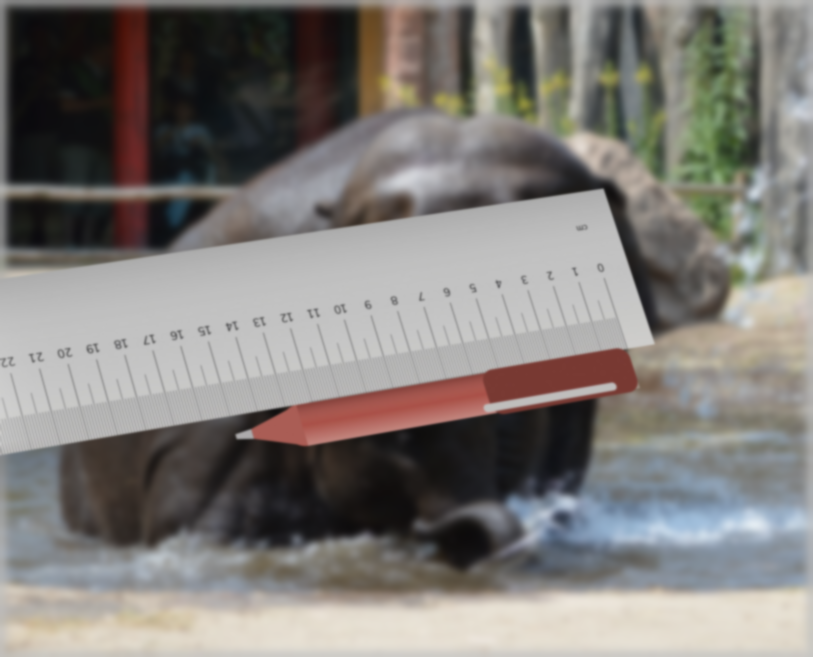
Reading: value=15 unit=cm
